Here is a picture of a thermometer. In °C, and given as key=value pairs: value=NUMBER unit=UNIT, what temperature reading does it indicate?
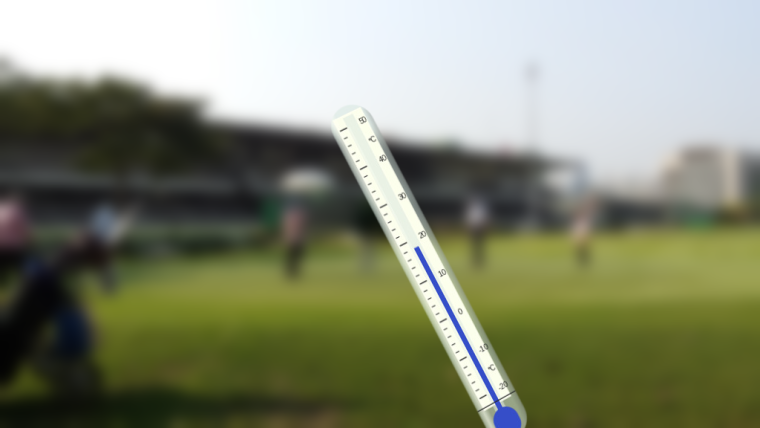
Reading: value=18 unit=°C
